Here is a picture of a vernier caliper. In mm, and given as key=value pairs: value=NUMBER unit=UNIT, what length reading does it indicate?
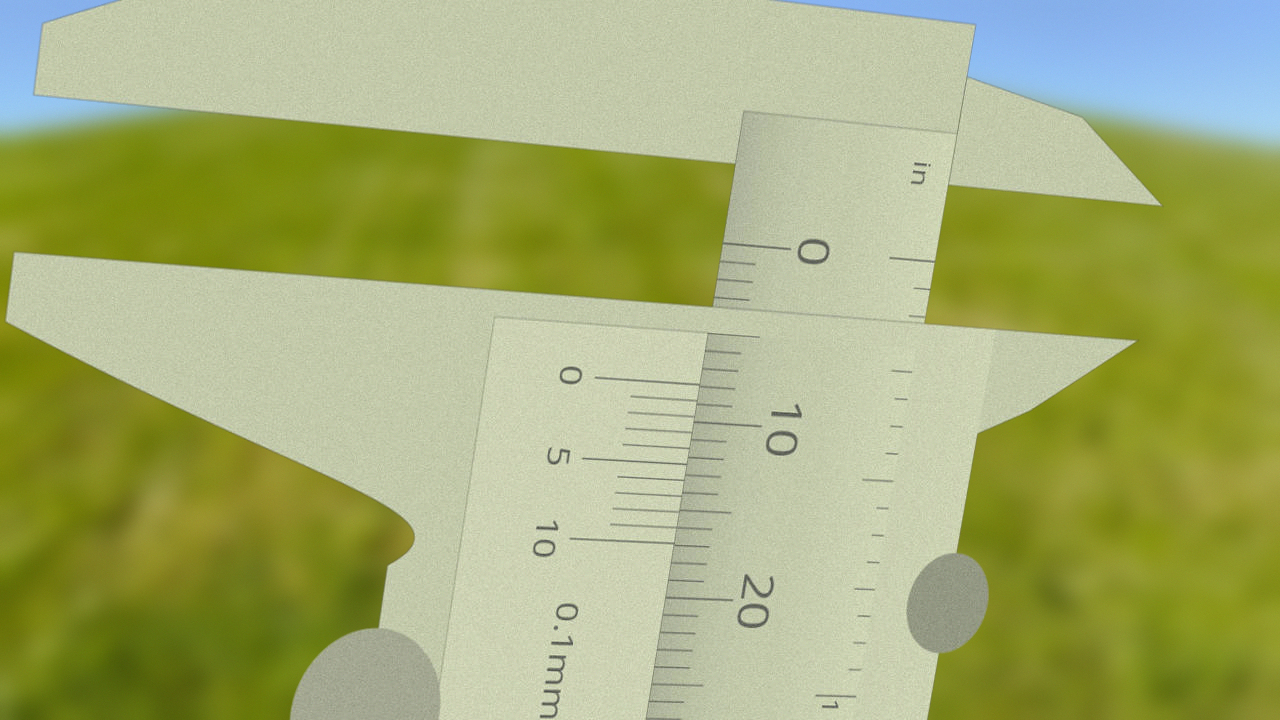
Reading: value=7.9 unit=mm
